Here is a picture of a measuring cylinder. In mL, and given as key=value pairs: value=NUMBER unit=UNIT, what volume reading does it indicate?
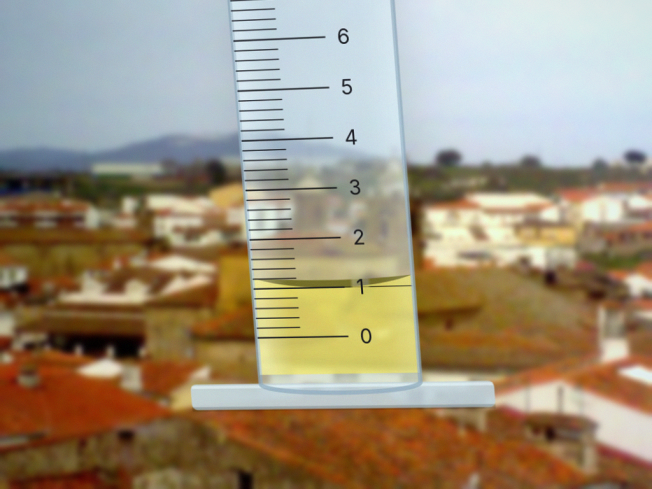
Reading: value=1 unit=mL
